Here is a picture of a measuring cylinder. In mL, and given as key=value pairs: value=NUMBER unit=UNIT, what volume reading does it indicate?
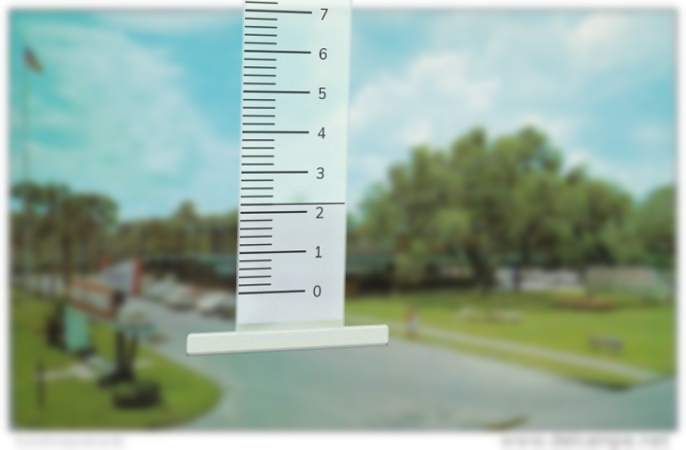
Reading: value=2.2 unit=mL
